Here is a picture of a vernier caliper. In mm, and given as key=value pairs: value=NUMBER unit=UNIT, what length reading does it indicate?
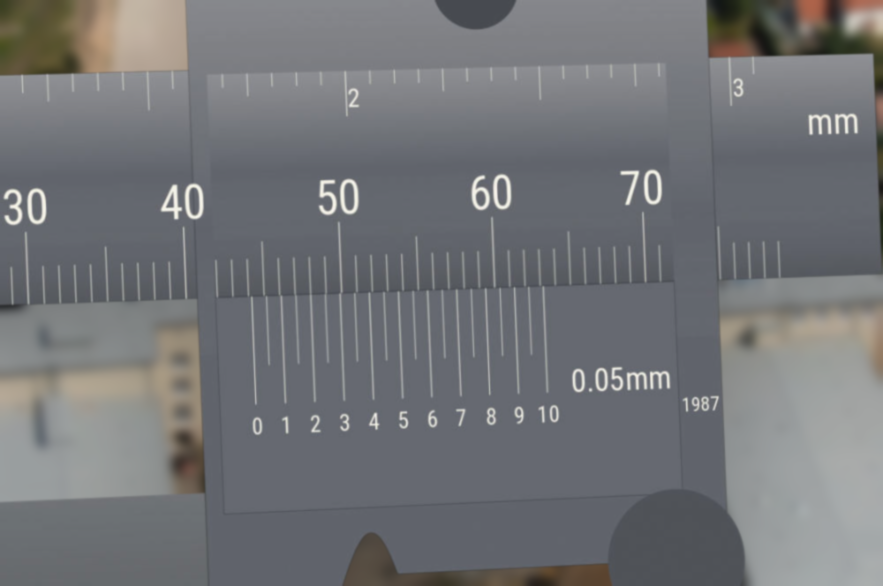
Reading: value=44.2 unit=mm
